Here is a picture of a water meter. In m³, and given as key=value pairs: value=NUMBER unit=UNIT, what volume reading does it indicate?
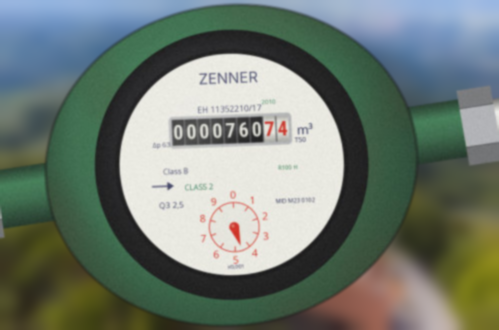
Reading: value=760.744 unit=m³
